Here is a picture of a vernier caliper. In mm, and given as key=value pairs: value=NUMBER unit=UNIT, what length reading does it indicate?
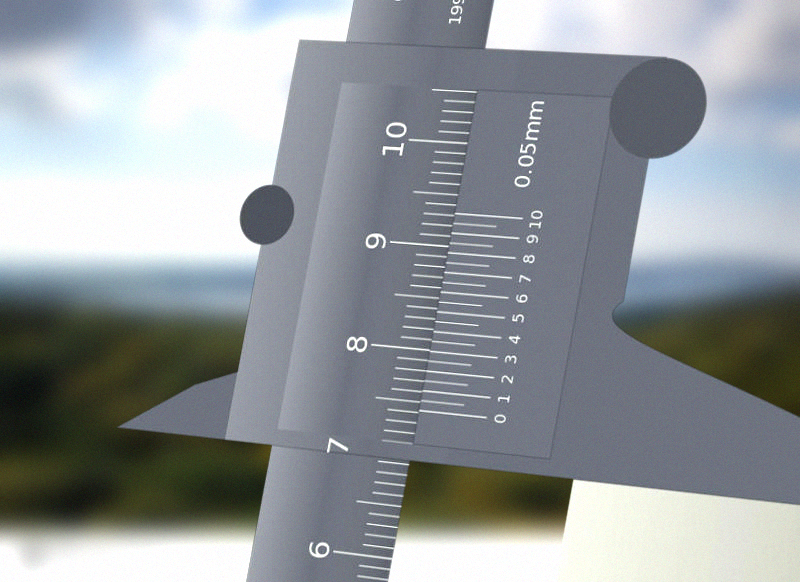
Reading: value=74.2 unit=mm
